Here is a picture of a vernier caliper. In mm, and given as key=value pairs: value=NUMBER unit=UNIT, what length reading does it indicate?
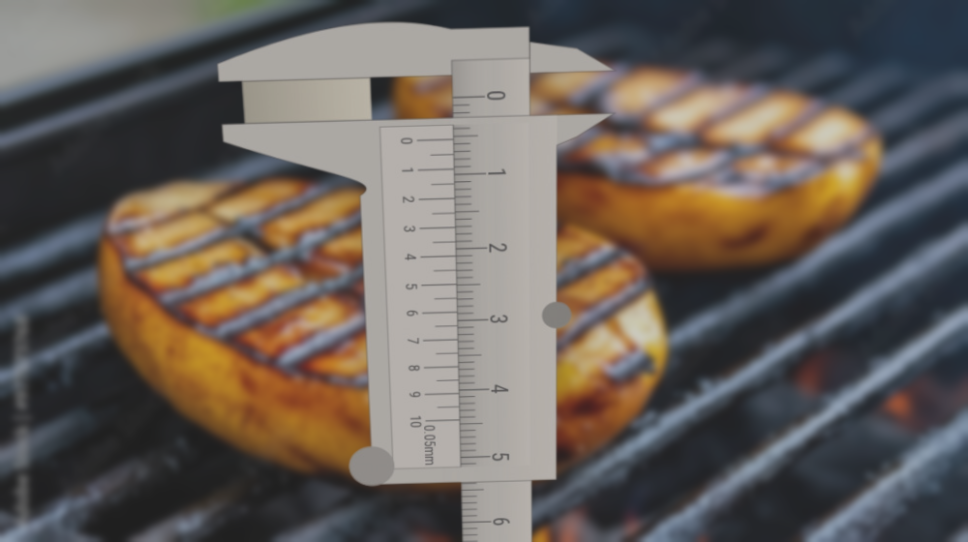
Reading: value=5.4 unit=mm
